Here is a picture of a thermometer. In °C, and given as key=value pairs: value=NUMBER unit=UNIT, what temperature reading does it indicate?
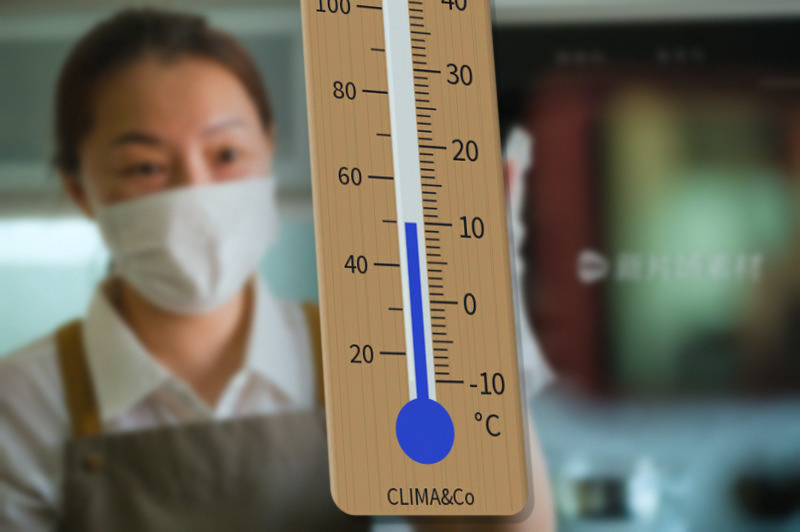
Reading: value=10 unit=°C
